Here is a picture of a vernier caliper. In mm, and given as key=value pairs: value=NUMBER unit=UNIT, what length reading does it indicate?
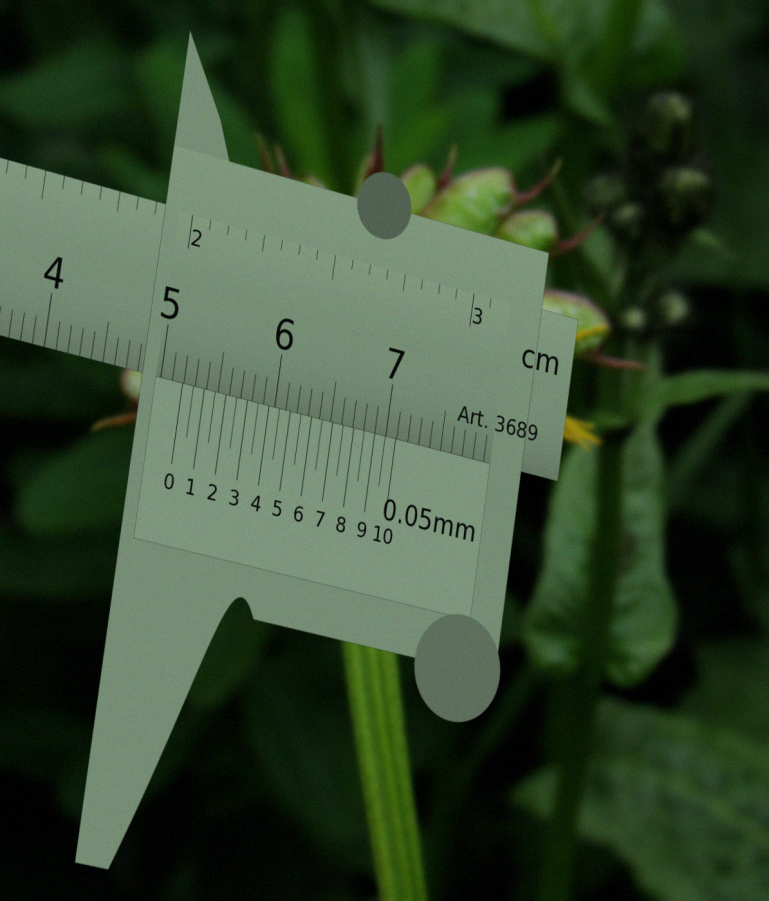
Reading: value=51.9 unit=mm
